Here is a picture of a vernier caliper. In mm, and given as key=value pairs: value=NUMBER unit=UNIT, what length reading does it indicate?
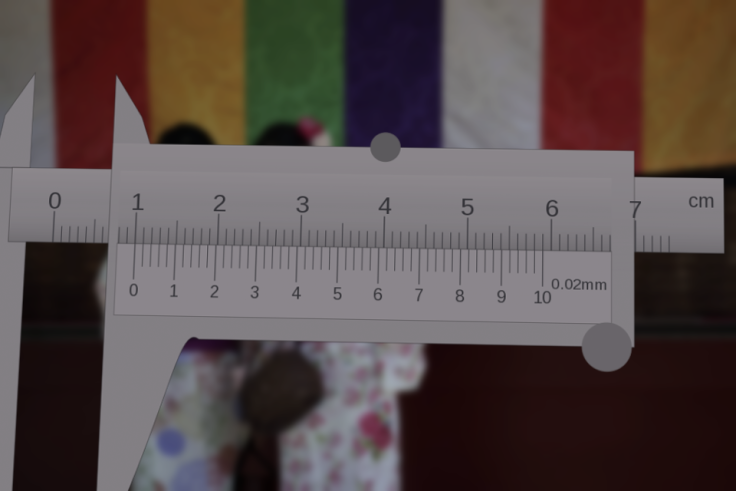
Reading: value=10.0 unit=mm
